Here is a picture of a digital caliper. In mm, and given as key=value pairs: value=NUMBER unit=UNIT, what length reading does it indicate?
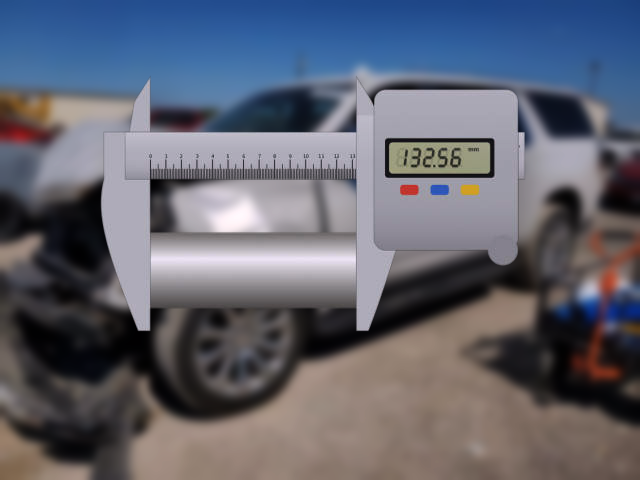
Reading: value=132.56 unit=mm
